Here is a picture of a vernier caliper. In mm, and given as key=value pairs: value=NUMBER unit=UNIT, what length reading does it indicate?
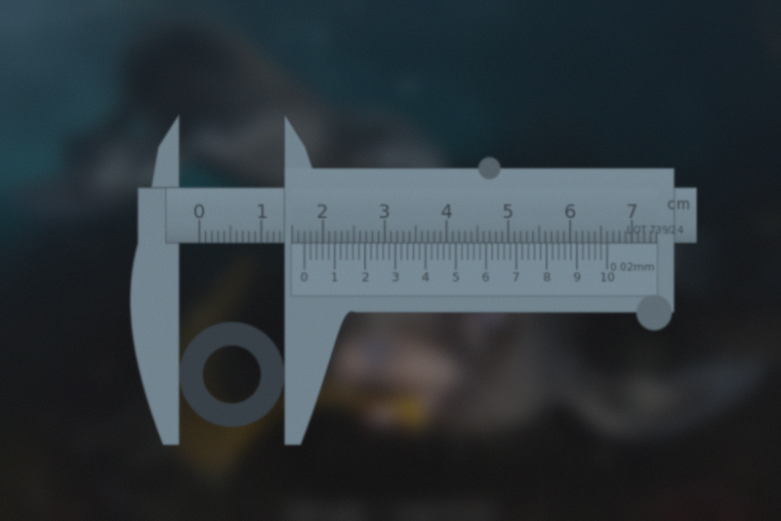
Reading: value=17.0 unit=mm
